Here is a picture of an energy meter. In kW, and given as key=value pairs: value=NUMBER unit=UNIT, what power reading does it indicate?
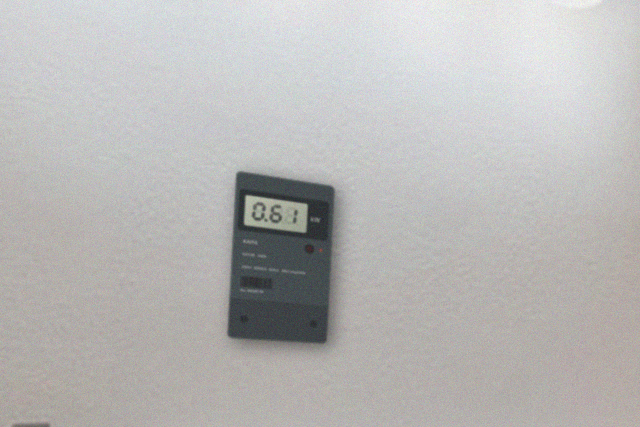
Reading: value=0.61 unit=kW
